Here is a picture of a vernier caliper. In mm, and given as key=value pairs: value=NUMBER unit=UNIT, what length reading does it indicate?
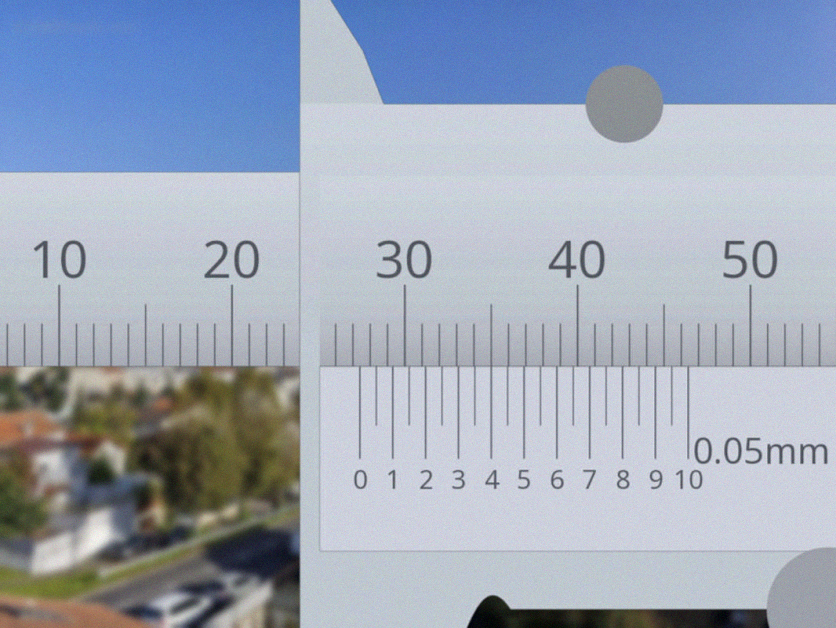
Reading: value=27.4 unit=mm
